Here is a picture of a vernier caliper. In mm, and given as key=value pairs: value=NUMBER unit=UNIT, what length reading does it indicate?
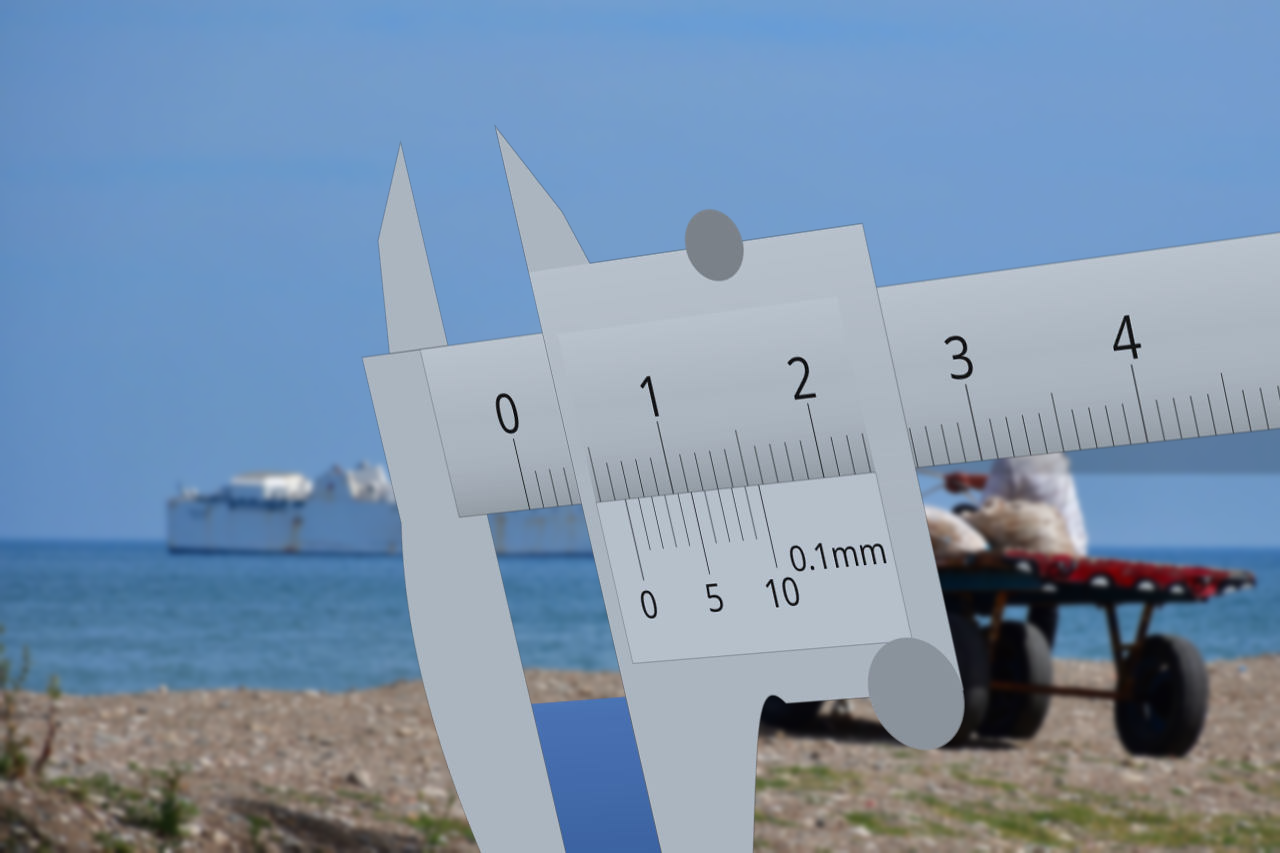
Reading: value=6.7 unit=mm
